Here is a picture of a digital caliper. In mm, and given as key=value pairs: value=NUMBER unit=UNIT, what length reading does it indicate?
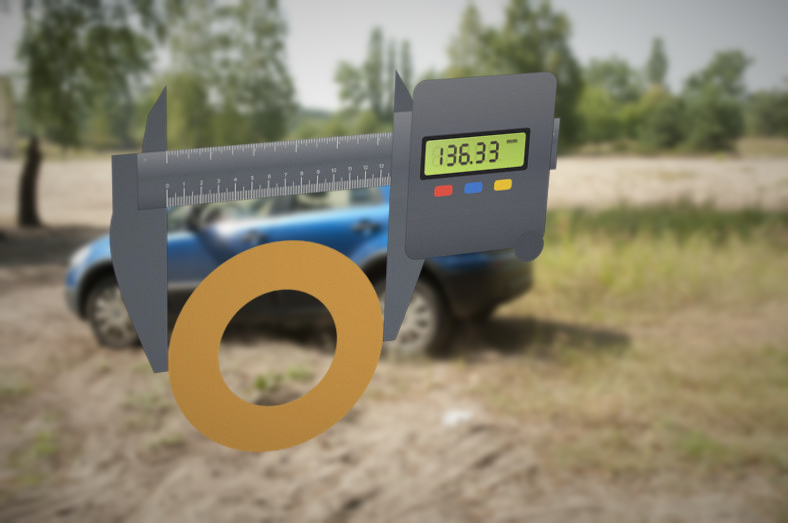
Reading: value=136.33 unit=mm
